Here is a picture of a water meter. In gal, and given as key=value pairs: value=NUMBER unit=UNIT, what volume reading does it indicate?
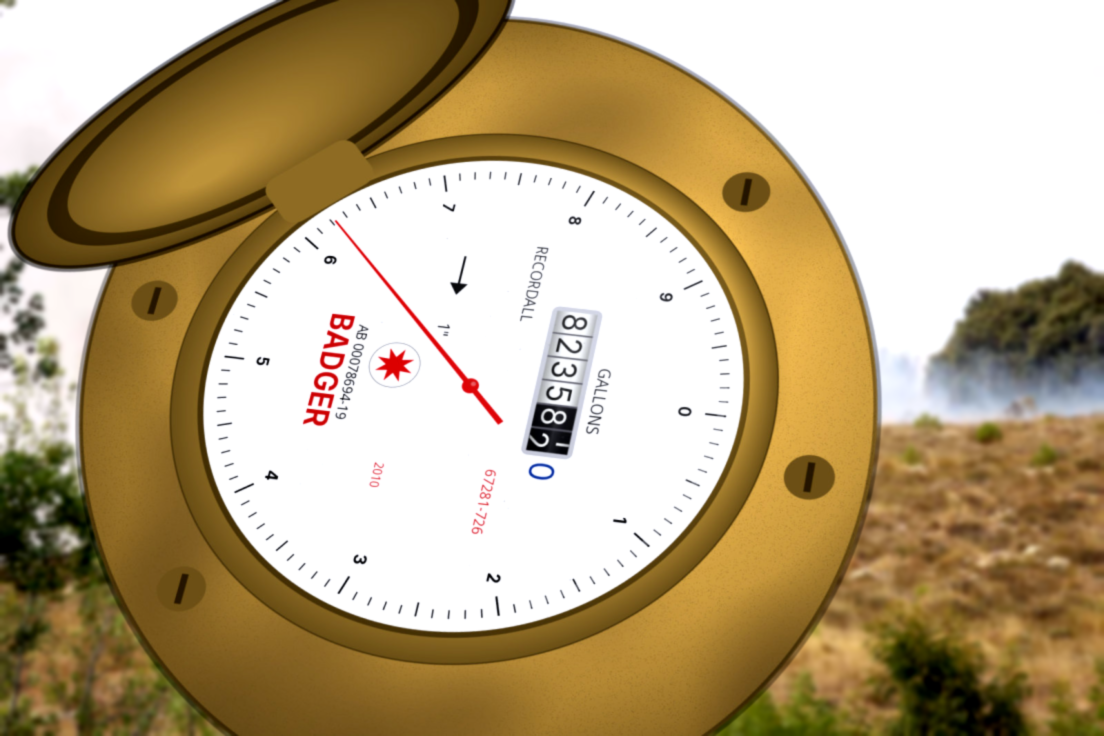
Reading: value=8235816.2 unit=gal
